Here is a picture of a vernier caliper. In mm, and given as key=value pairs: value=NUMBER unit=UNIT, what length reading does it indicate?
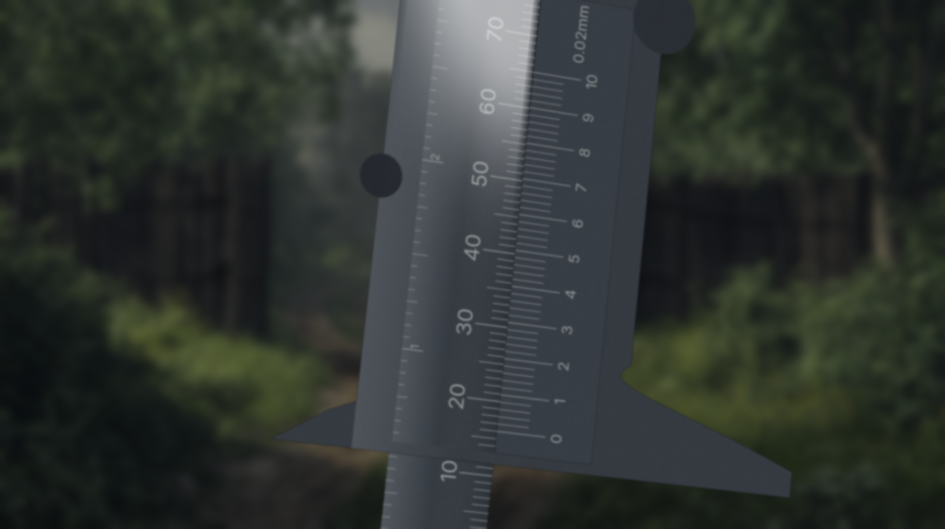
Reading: value=16.0 unit=mm
